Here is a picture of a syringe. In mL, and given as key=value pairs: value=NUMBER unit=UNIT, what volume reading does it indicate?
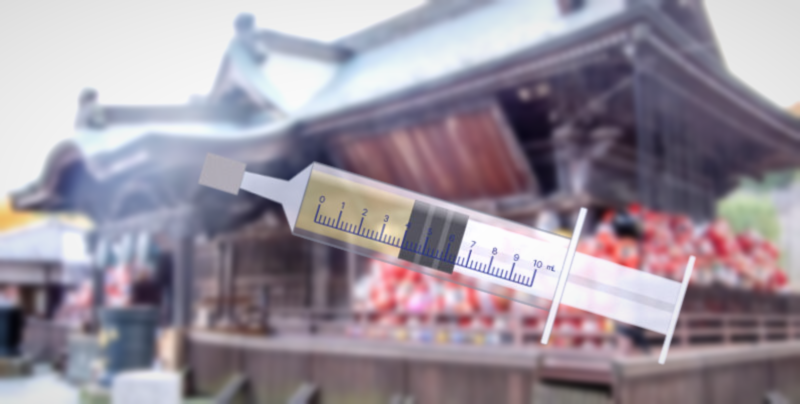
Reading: value=4 unit=mL
